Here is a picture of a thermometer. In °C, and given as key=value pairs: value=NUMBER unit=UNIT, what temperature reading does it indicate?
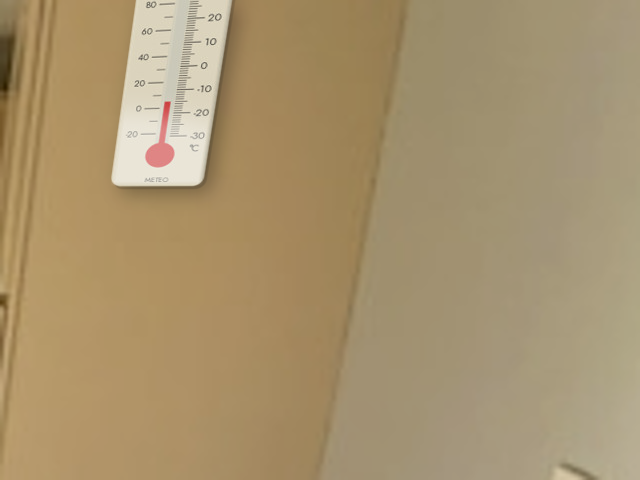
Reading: value=-15 unit=°C
